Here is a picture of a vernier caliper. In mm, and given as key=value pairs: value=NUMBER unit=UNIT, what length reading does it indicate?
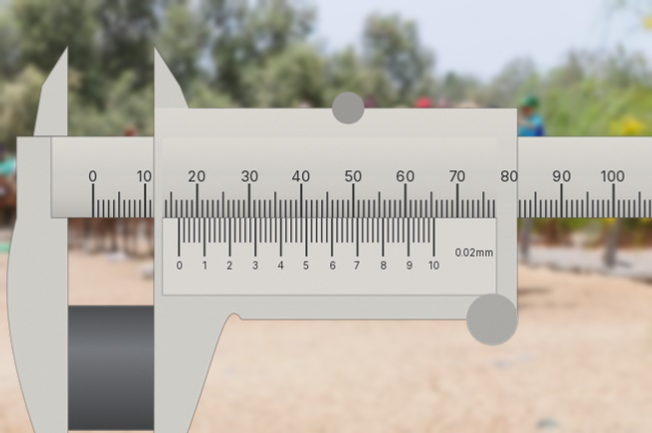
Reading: value=16.5 unit=mm
